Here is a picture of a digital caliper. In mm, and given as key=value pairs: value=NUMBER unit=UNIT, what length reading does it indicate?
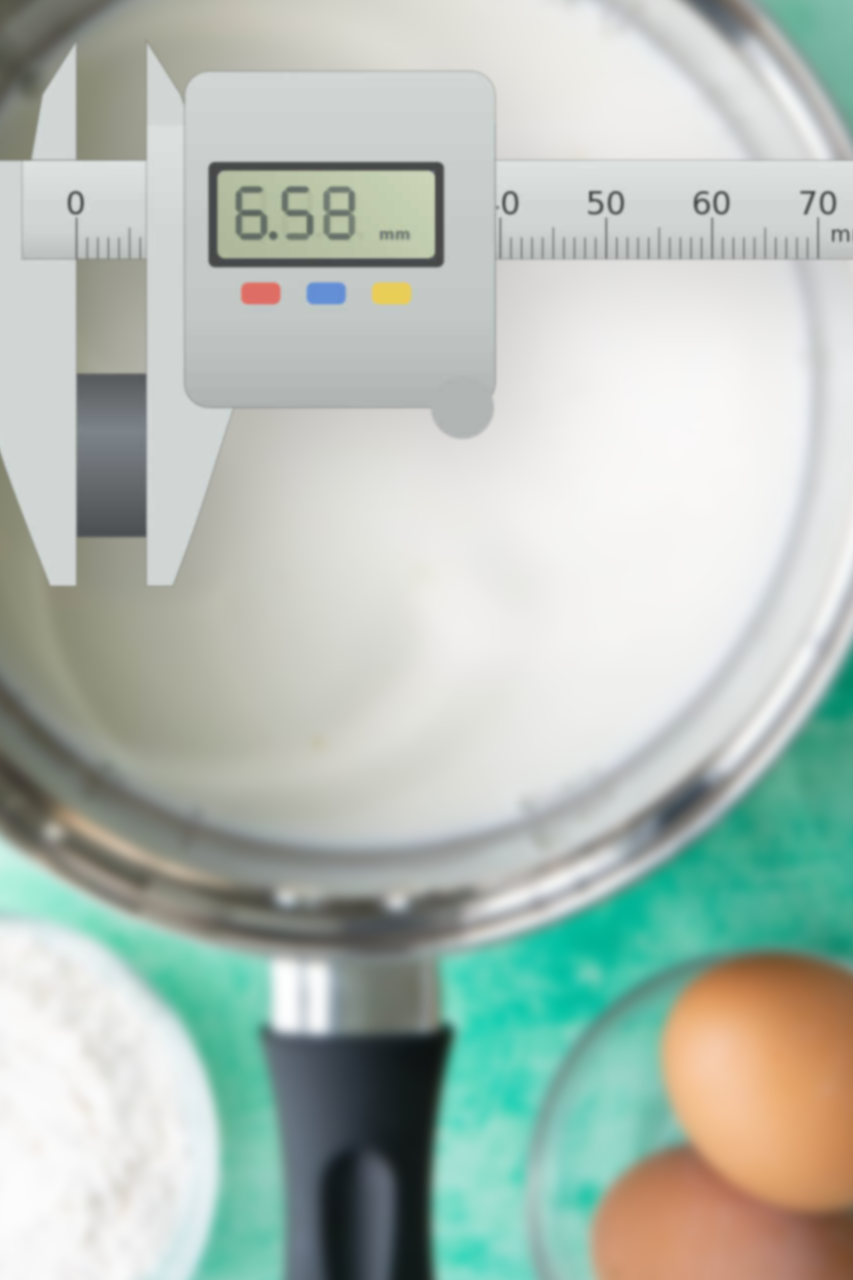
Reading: value=6.58 unit=mm
